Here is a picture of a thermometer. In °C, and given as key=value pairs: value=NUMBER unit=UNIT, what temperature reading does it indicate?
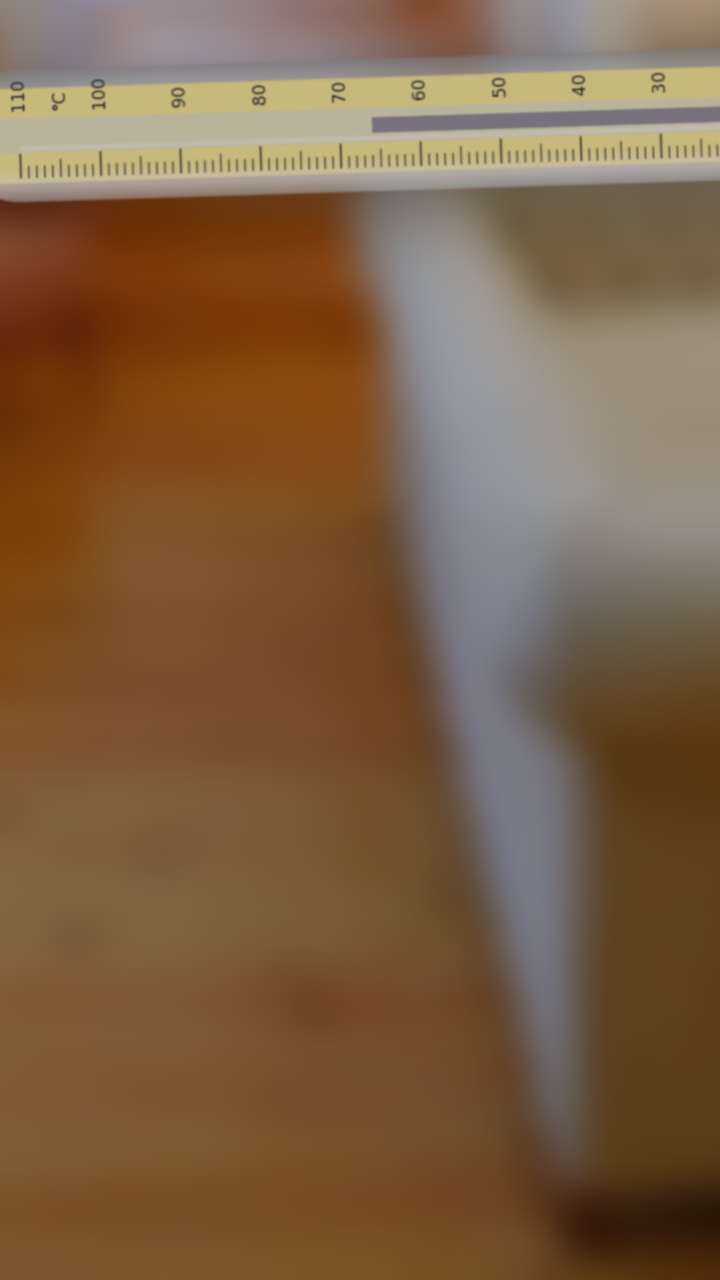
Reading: value=66 unit=°C
